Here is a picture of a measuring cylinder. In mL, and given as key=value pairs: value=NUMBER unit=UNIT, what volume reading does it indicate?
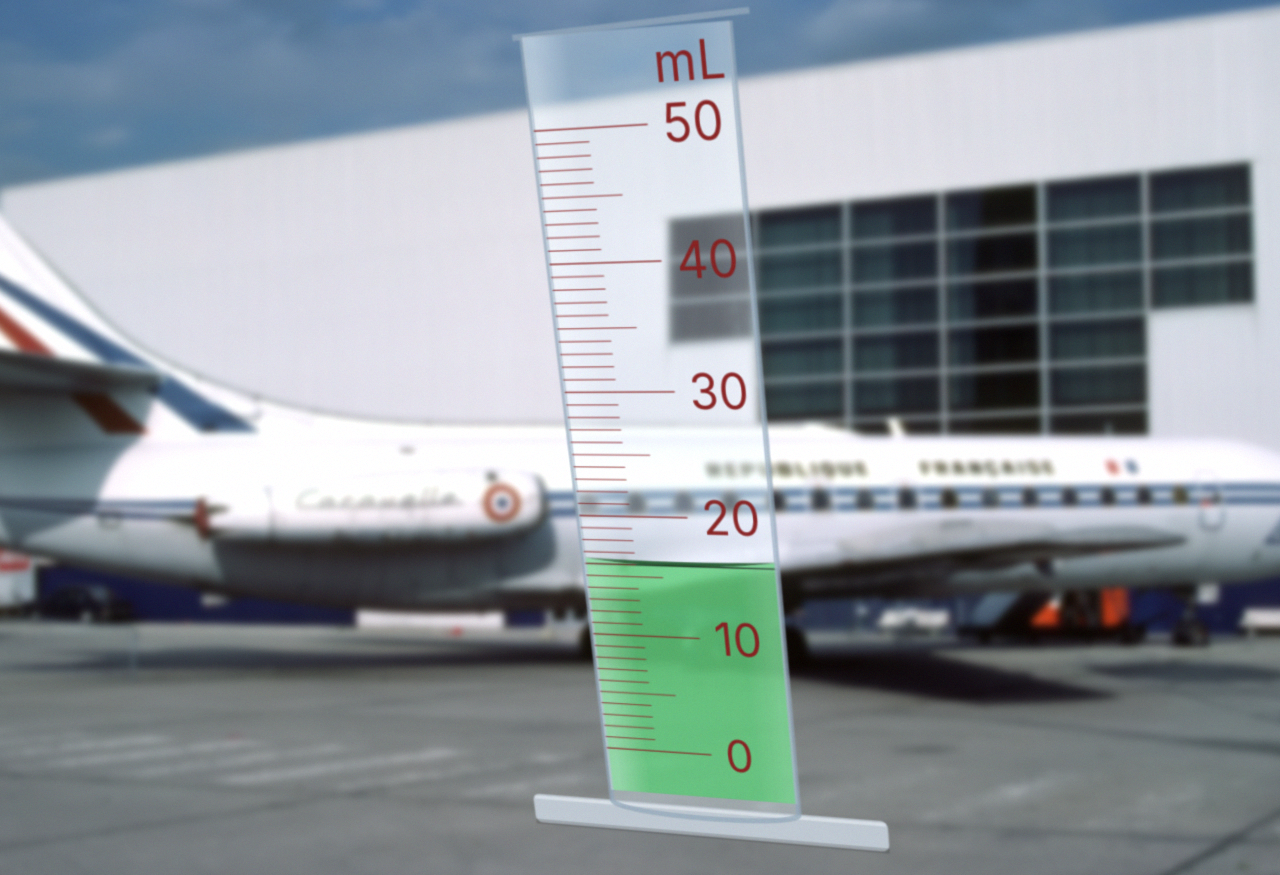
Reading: value=16 unit=mL
